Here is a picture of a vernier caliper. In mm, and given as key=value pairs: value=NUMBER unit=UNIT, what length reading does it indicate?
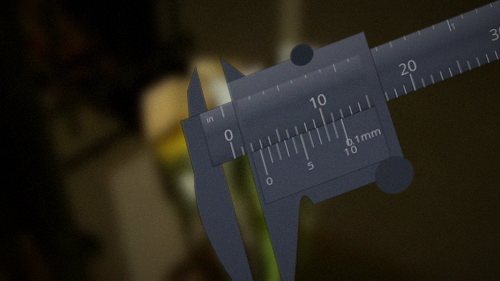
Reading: value=2.8 unit=mm
